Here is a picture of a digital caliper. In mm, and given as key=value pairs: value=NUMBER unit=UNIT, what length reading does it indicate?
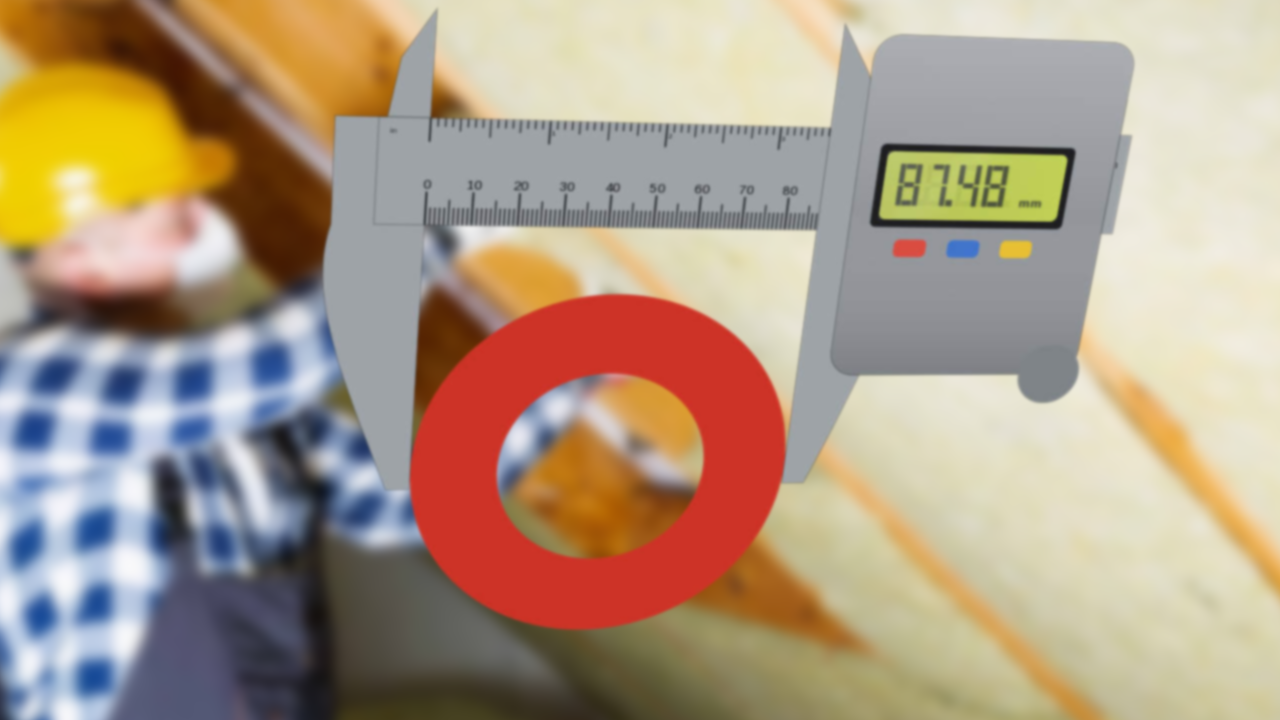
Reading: value=87.48 unit=mm
